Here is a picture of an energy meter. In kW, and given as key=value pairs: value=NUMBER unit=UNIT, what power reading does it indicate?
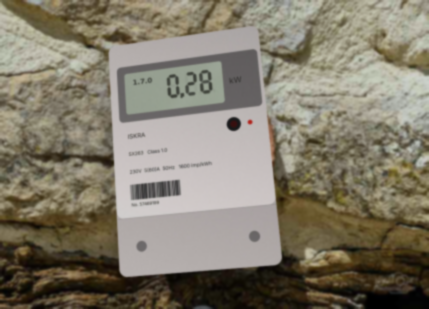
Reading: value=0.28 unit=kW
